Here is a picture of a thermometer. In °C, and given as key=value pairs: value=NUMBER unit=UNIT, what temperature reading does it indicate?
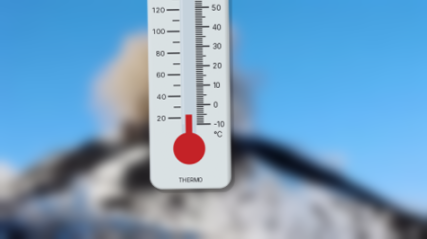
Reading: value=-5 unit=°C
